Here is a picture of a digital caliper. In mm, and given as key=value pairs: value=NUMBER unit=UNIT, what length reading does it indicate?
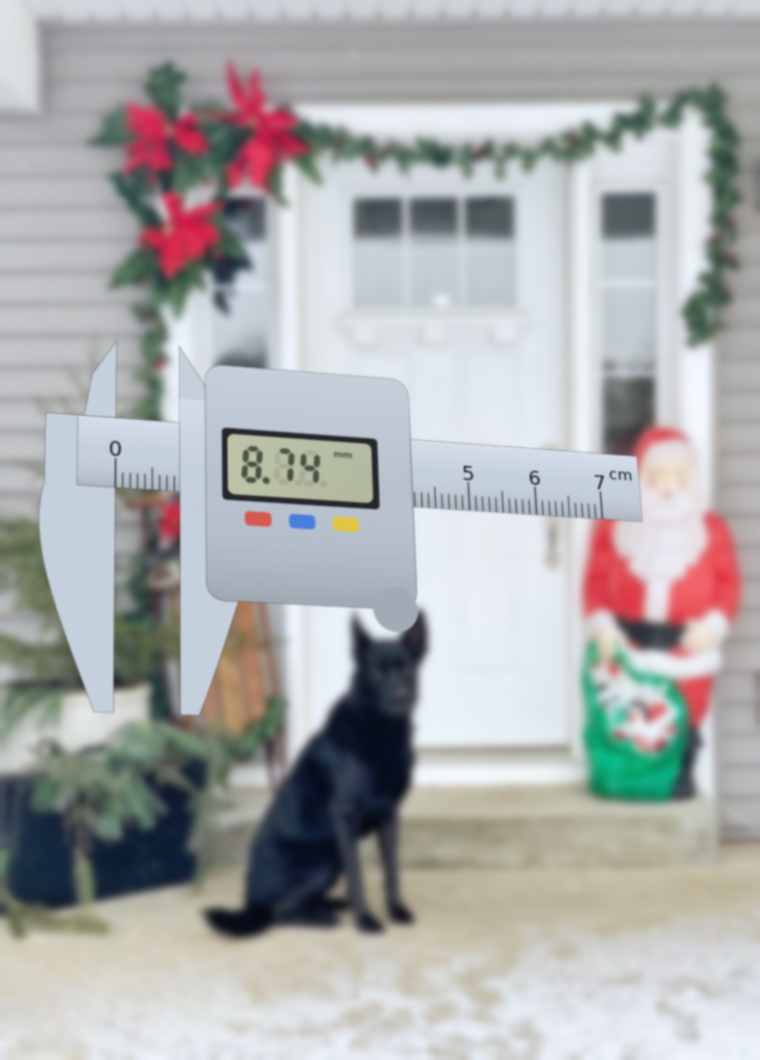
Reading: value=8.74 unit=mm
